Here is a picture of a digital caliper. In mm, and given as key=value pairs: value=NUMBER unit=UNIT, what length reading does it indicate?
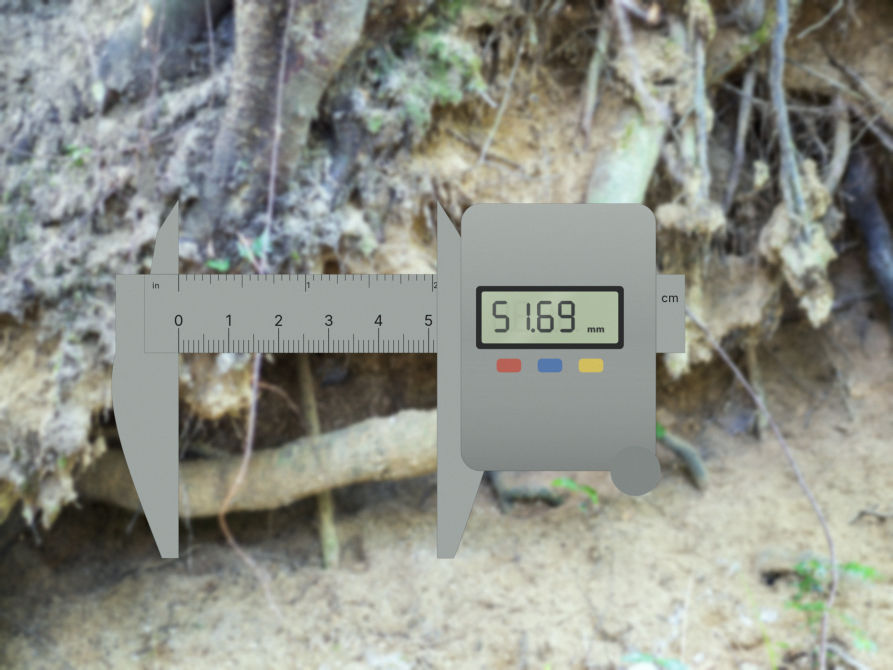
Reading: value=51.69 unit=mm
